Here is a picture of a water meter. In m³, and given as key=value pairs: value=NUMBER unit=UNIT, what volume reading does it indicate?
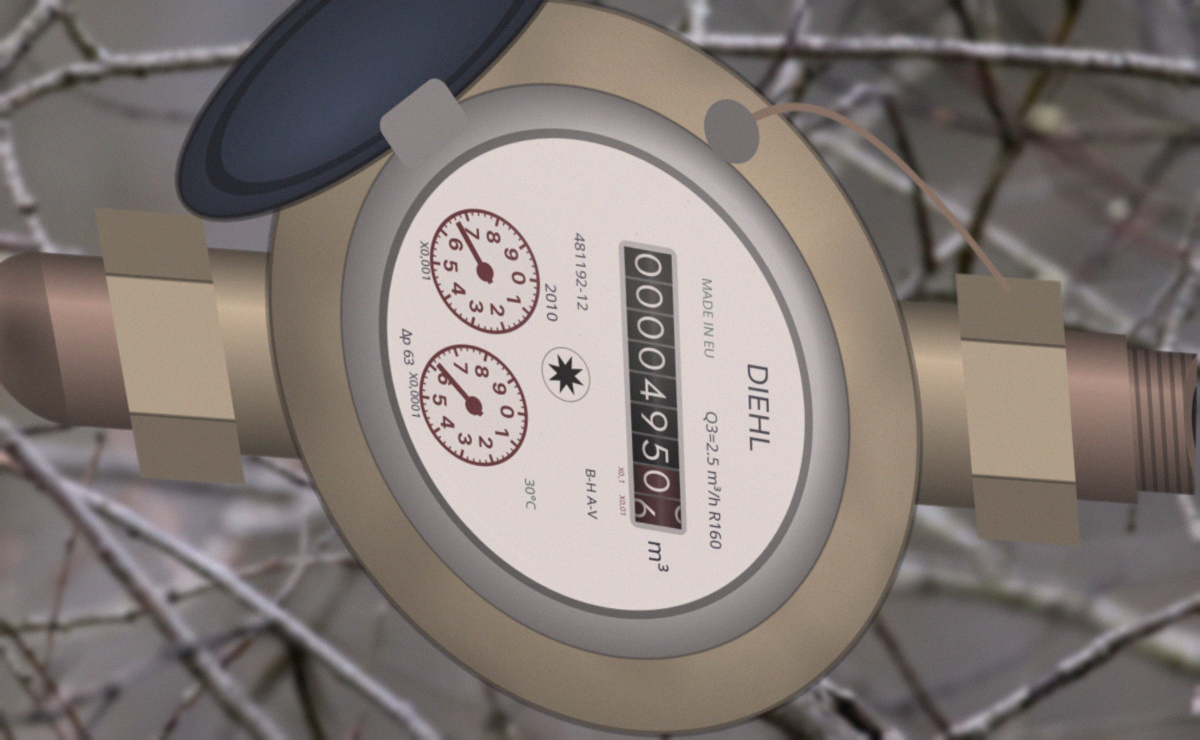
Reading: value=495.0566 unit=m³
